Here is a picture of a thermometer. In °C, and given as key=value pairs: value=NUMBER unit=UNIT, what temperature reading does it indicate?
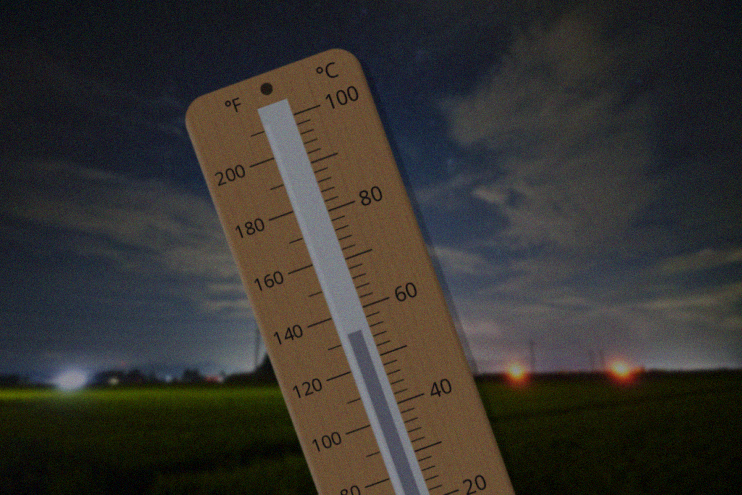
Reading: value=56 unit=°C
